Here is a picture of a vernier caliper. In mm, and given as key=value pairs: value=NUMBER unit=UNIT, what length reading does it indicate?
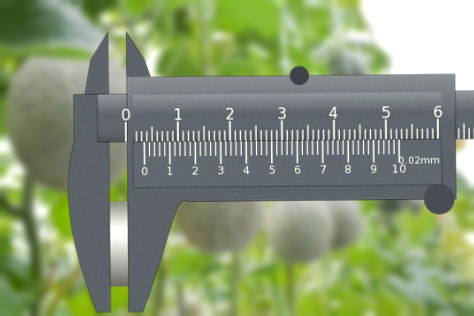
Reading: value=3.5 unit=mm
